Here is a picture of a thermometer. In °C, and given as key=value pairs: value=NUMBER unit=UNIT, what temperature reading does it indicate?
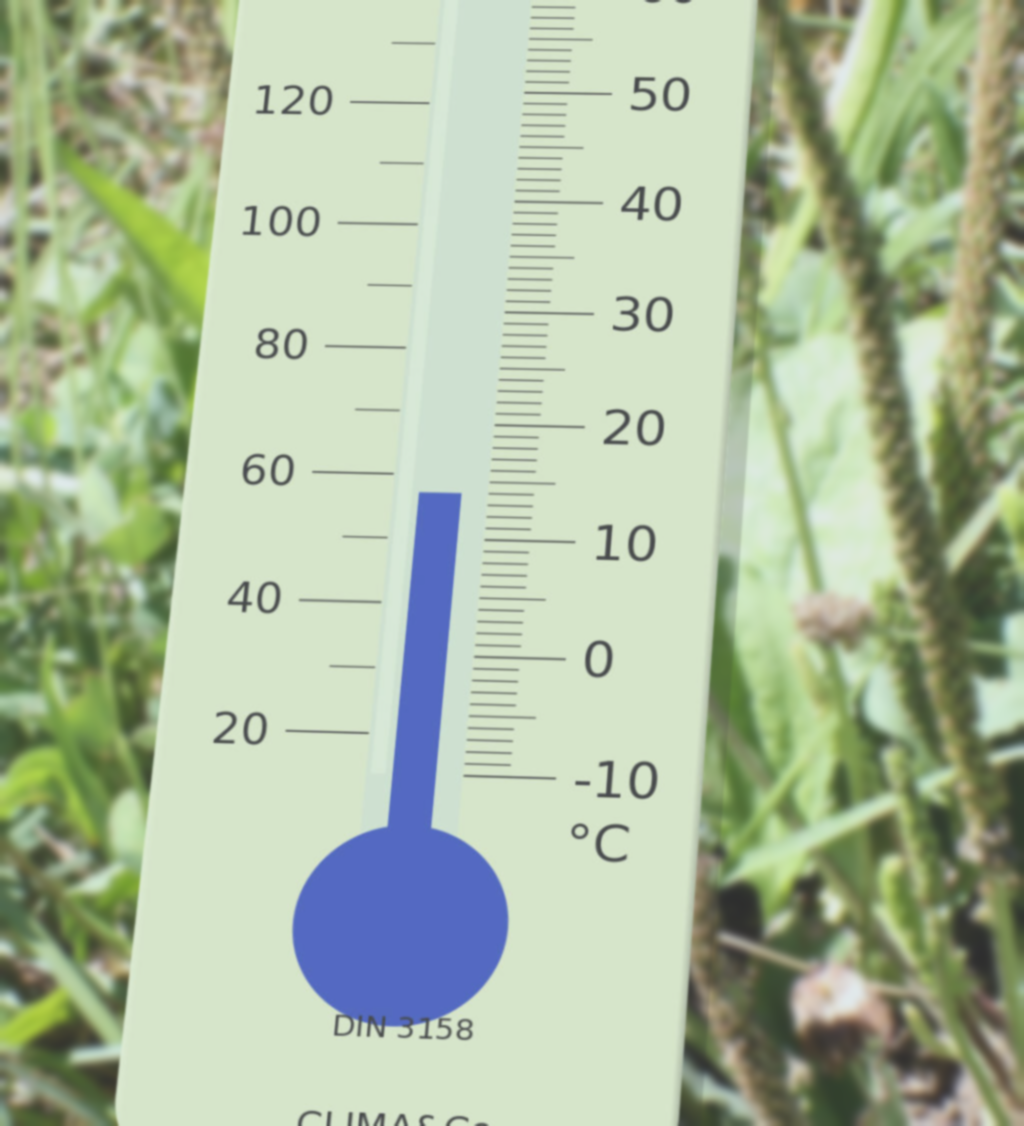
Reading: value=14 unit=°C
